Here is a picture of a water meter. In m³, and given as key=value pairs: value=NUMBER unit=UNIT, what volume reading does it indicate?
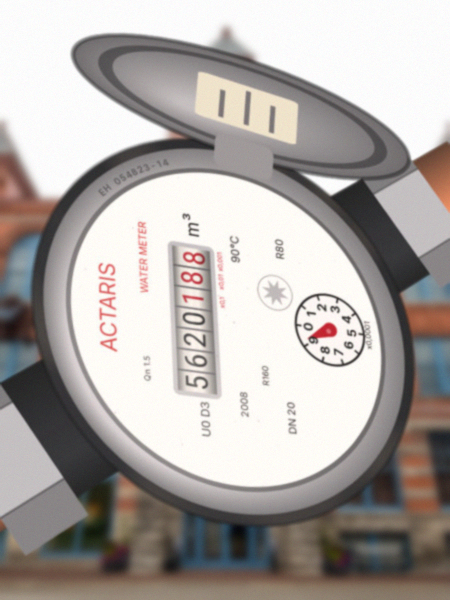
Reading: value=5620.1879 unit=m³
